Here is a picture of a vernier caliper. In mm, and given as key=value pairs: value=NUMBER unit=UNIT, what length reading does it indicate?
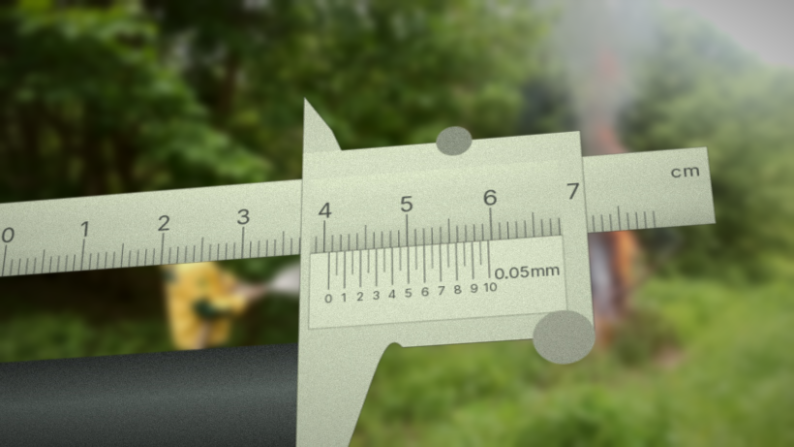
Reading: value=40.6 unit=mm
